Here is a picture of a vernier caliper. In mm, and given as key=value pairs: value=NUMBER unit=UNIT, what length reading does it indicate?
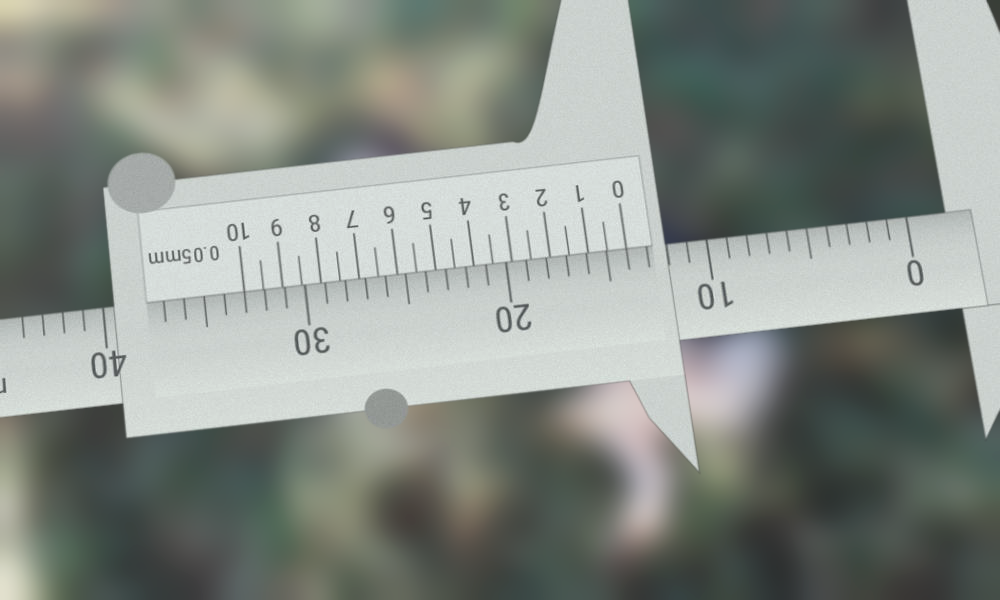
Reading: value=14.0 unit=mm
